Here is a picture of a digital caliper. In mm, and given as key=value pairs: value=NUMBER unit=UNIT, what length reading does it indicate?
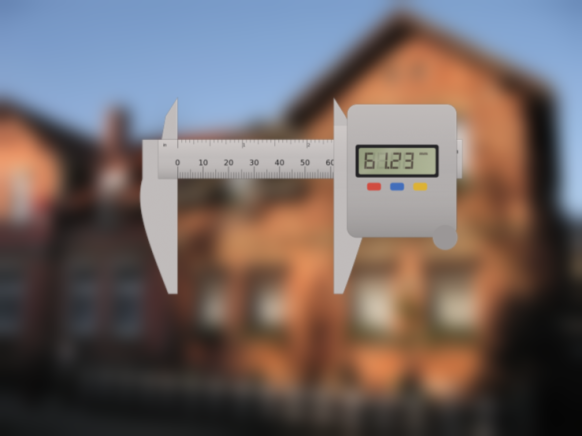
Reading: value=61.23 unit=mm
